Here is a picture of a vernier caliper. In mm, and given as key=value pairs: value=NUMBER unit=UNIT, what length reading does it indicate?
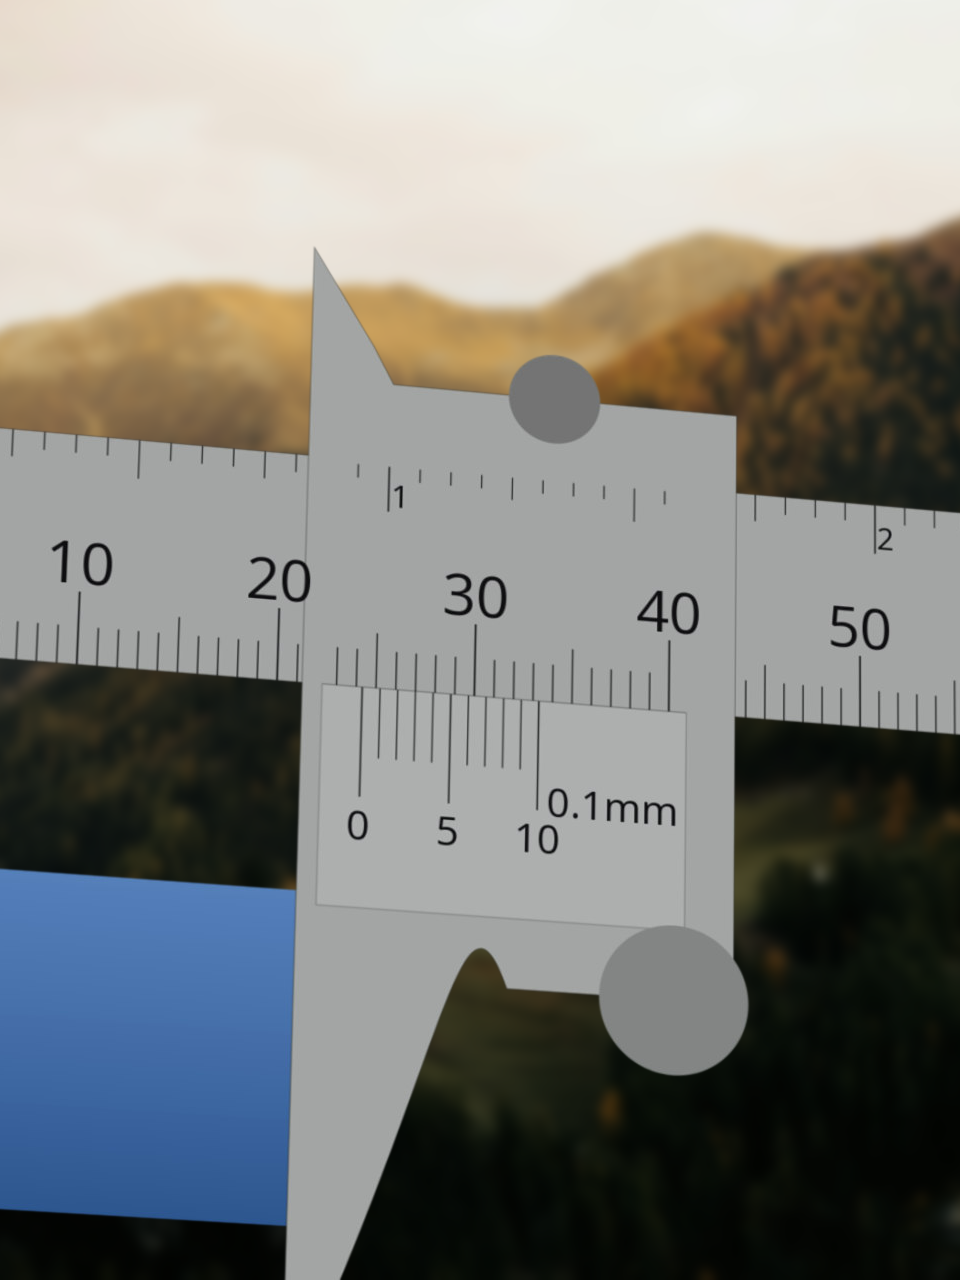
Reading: value=24.3 unit=mm
